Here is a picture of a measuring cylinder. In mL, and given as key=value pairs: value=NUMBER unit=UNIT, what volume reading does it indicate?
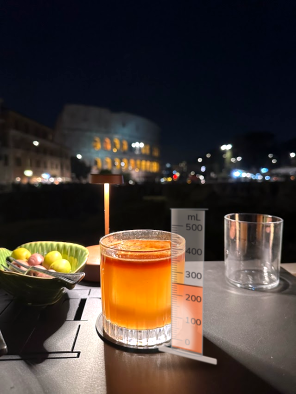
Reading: value=250 unit=mL
